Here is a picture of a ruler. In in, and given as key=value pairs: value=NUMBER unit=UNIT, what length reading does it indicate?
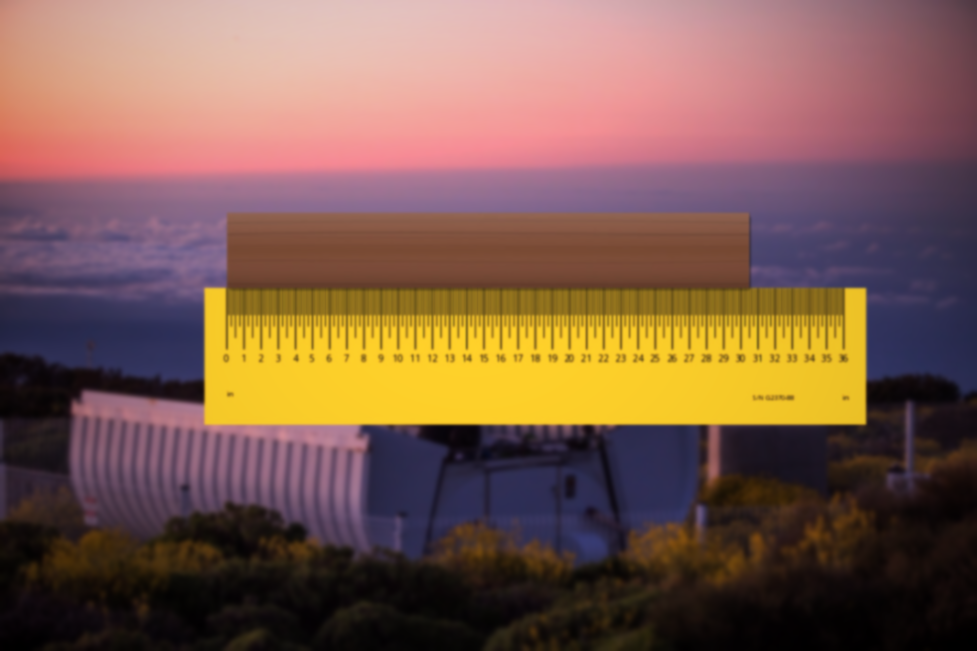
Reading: value=30.5 unit=in
